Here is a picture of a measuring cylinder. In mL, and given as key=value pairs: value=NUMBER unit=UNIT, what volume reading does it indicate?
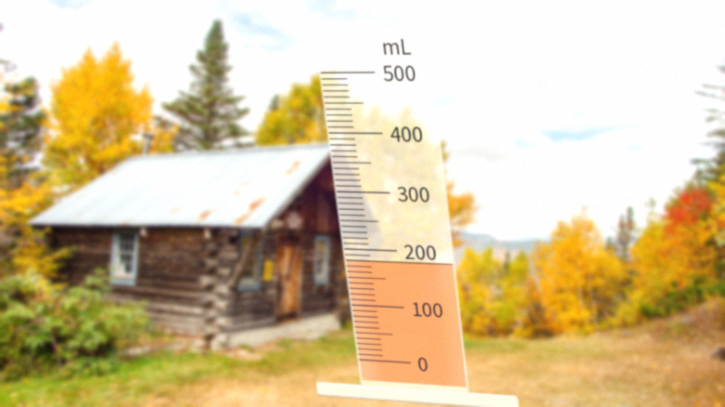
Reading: value=180 unit=mL
